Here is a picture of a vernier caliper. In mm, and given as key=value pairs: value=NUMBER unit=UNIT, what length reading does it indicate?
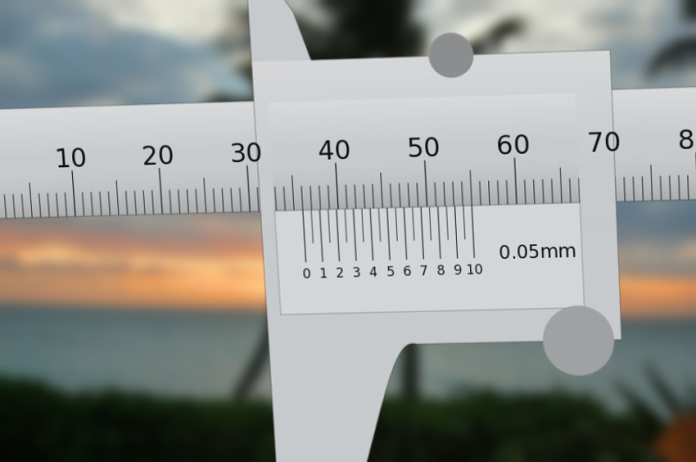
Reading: value=36.0 unit=mm
